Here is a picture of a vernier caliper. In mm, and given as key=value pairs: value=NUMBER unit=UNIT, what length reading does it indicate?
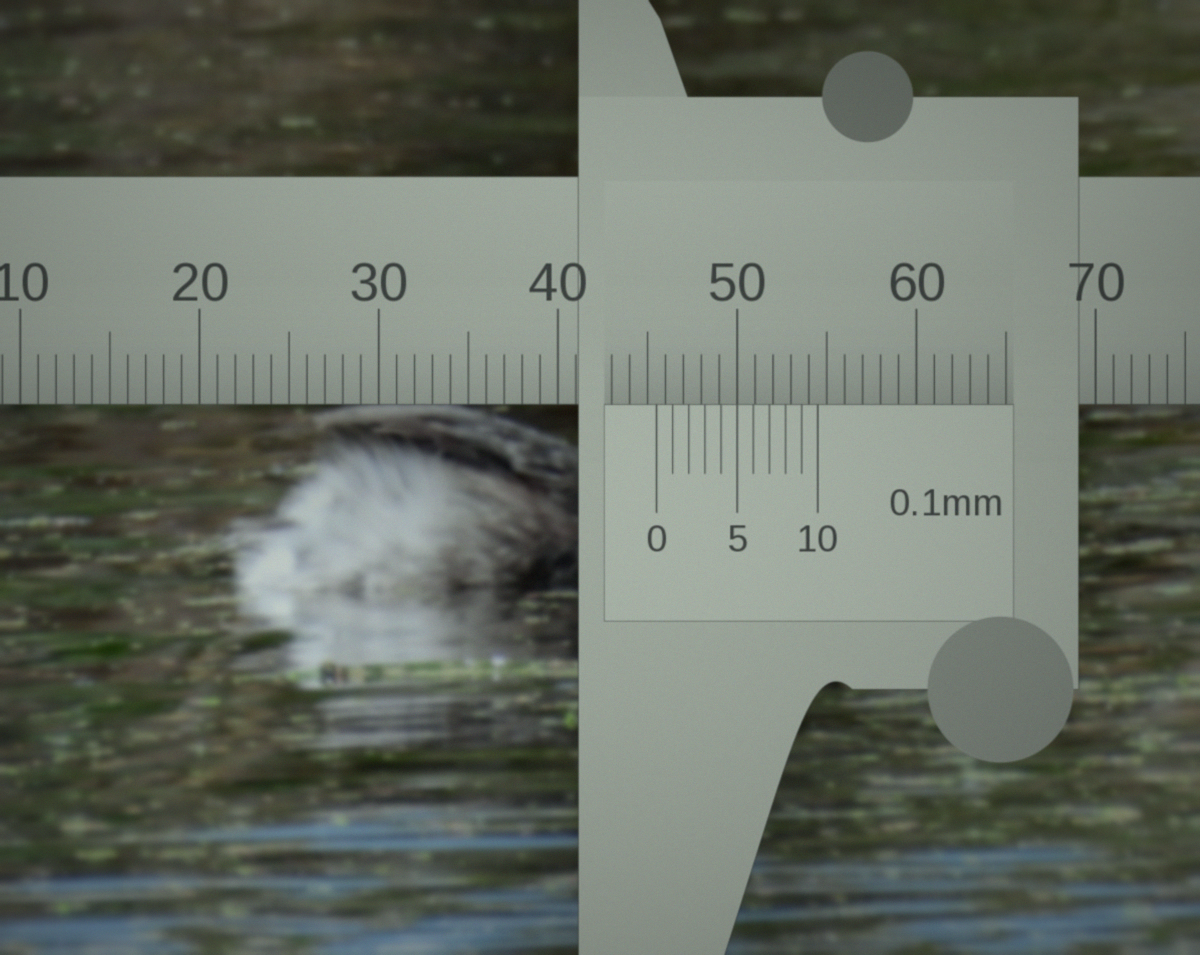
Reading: value=45.5 unit=mm
